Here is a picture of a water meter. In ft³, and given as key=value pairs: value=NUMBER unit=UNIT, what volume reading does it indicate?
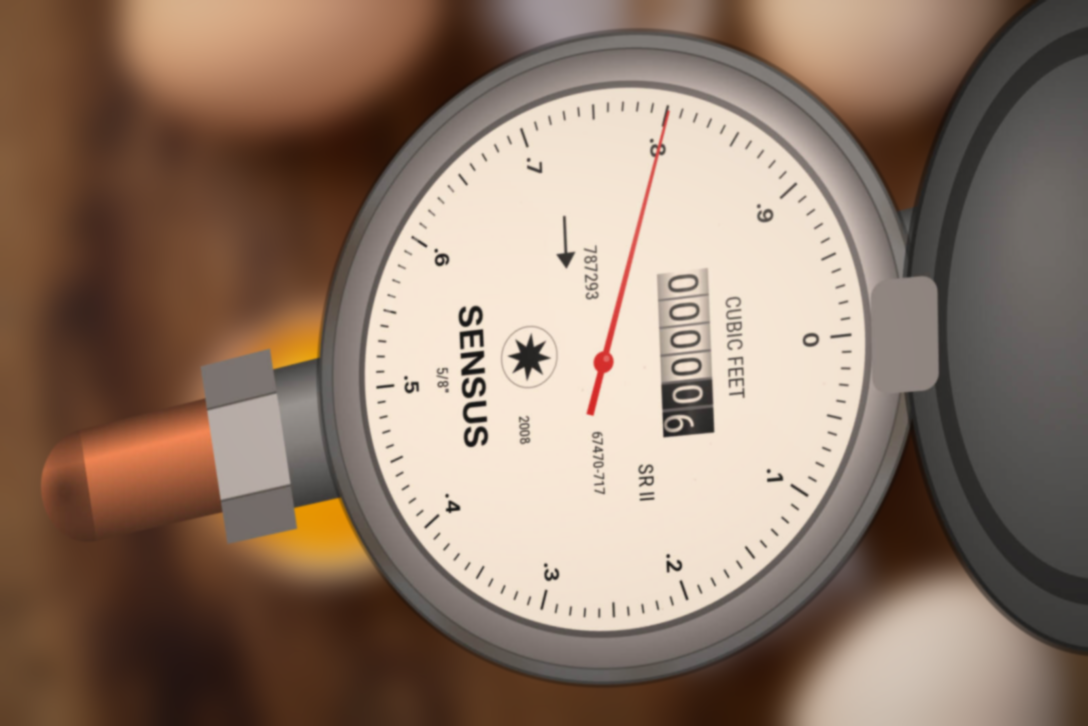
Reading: value=5.80 unit=ft³
